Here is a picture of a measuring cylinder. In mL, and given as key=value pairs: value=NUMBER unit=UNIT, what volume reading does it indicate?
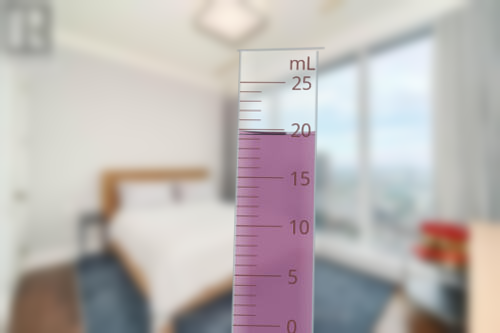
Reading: value=19.5 unit=mL
